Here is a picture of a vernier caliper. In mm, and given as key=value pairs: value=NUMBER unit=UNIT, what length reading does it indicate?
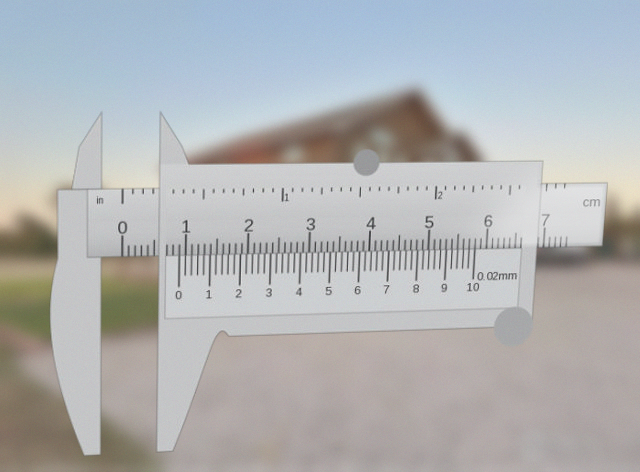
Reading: value=9.0 unit=mm
